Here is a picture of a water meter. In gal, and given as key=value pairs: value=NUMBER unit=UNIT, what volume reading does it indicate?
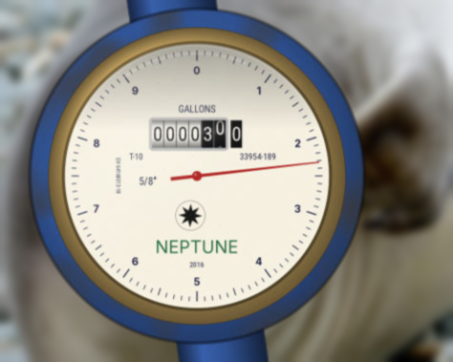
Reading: value=302.3 unit=gal
